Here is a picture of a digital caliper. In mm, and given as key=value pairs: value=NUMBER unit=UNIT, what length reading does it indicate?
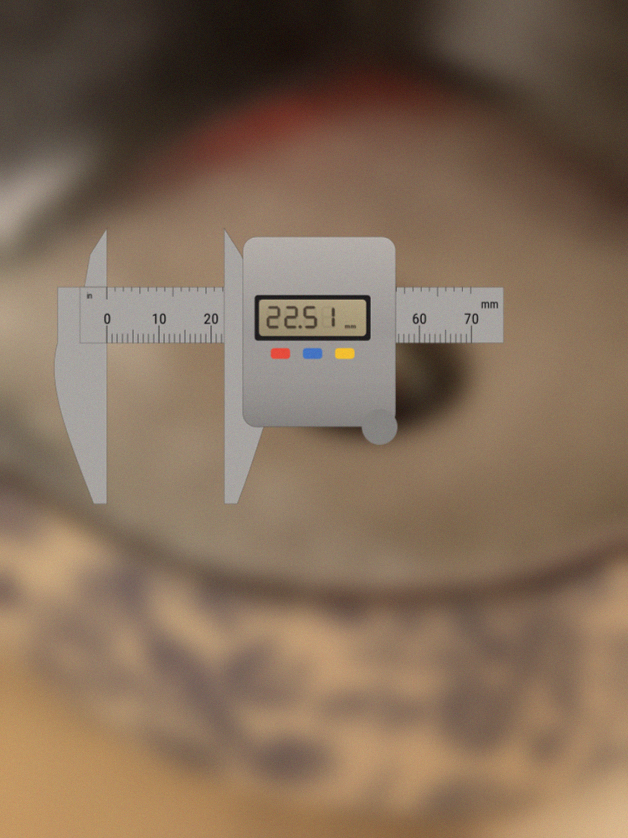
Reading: value=22.51 unit=mm
